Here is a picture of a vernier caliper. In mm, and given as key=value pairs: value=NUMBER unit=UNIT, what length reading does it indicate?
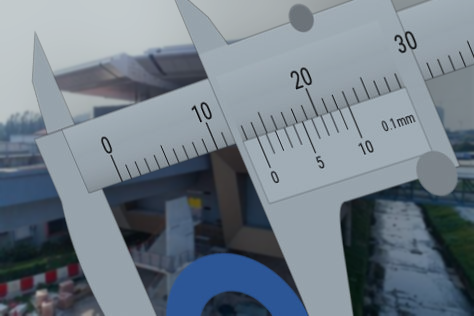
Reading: value=14.0 unit=mm
